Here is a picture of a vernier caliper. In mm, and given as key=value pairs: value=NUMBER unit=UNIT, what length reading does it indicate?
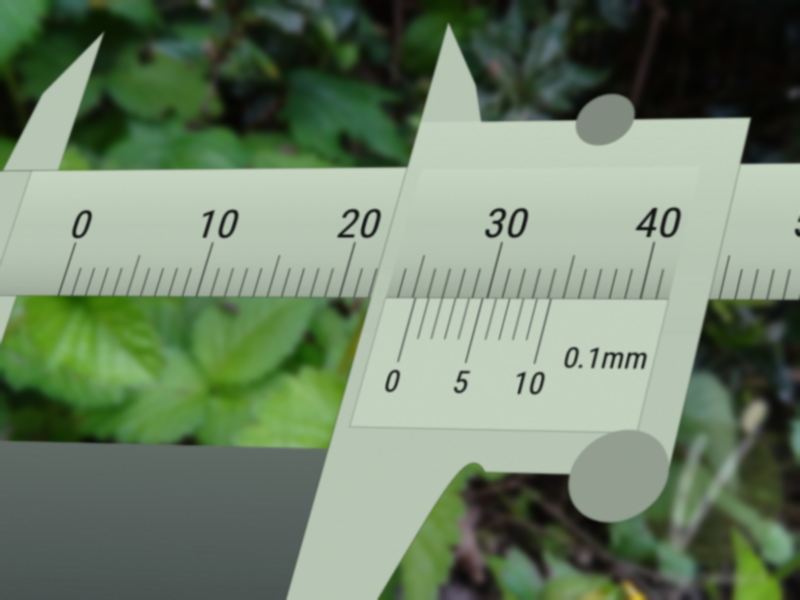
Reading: value=25.2 unit=mm
